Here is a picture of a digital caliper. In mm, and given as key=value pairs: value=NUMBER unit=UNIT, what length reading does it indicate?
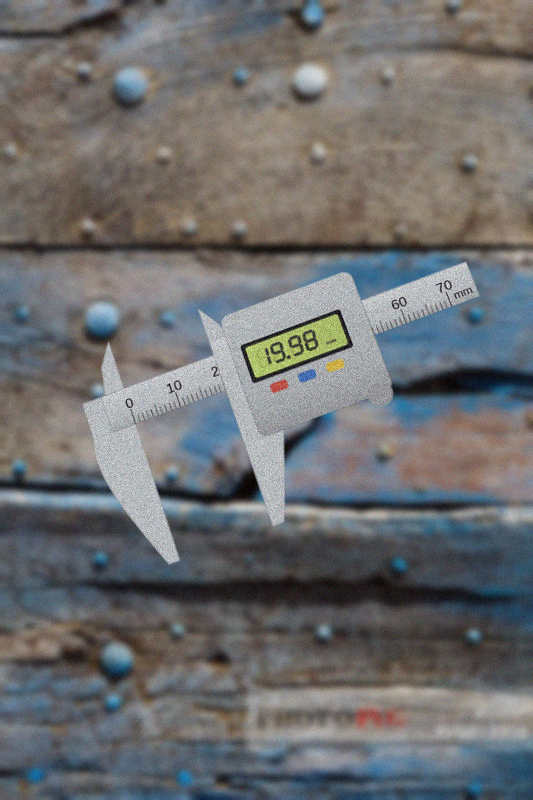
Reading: value=19.98 unit=mm
